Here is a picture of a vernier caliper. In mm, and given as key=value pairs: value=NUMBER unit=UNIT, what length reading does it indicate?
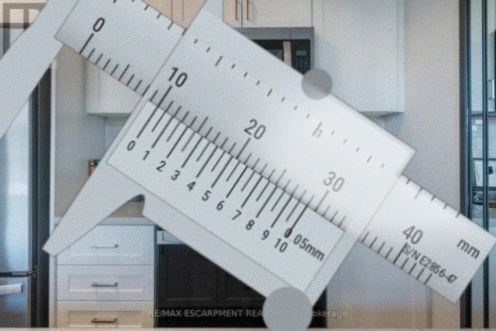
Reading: value=10.0 unit=mm
